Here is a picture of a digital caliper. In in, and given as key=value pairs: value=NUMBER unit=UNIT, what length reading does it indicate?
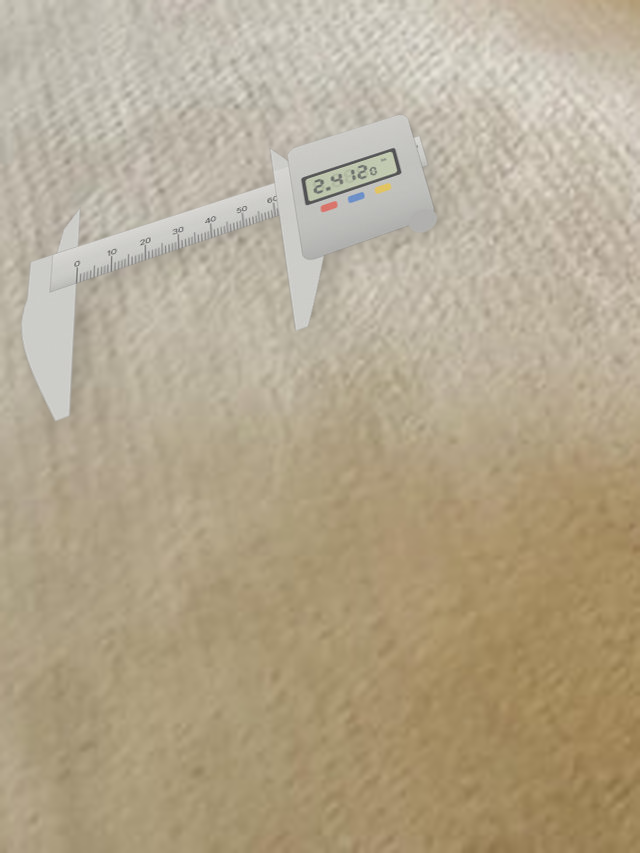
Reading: value=2.4120 unit=in
